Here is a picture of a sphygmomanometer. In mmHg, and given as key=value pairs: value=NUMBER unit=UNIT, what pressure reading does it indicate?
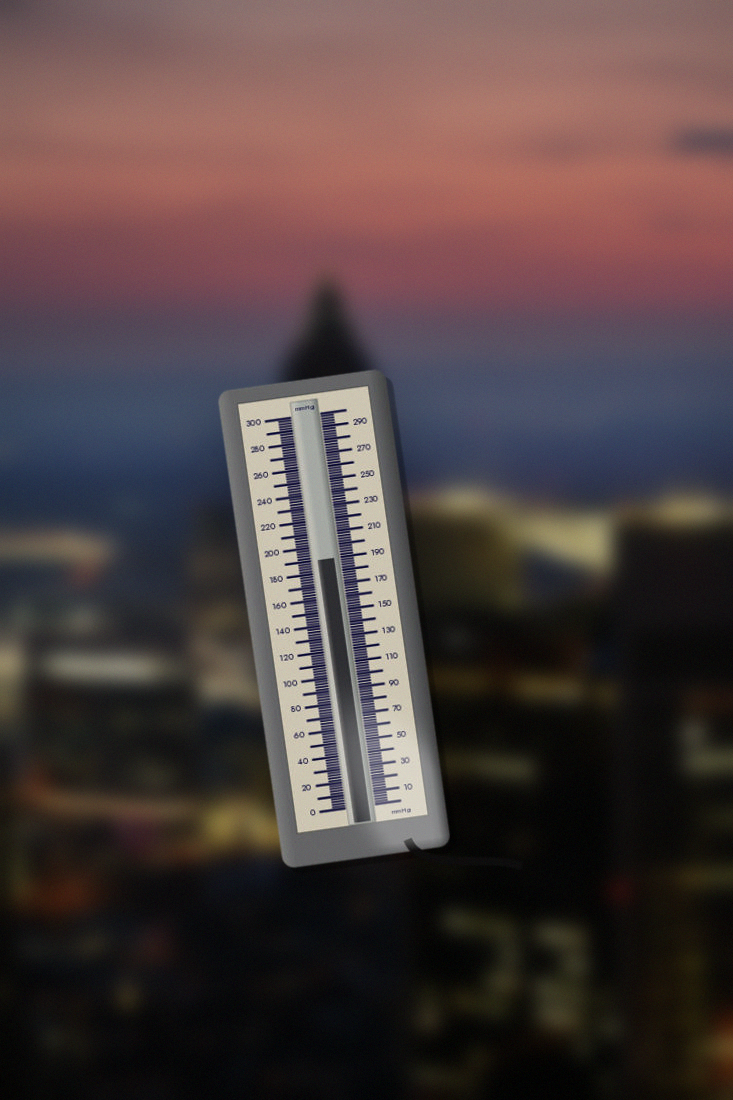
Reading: value=190 unit=mmHg
